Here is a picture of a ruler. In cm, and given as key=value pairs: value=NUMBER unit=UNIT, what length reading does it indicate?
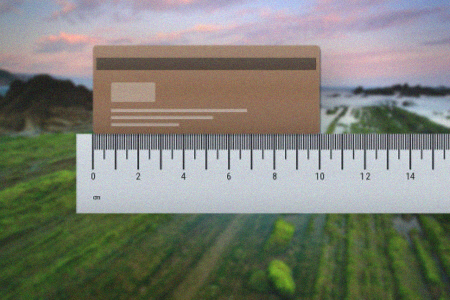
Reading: value=10 unit=cm
